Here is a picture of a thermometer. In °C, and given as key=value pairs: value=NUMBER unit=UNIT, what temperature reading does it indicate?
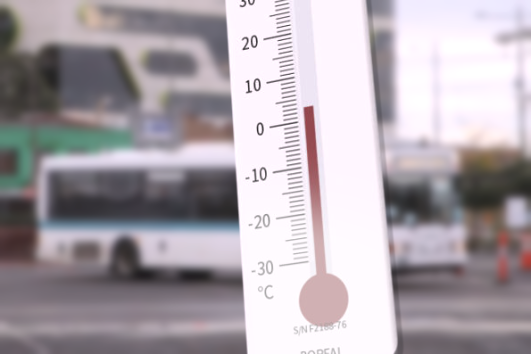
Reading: value=3 unit=°C
